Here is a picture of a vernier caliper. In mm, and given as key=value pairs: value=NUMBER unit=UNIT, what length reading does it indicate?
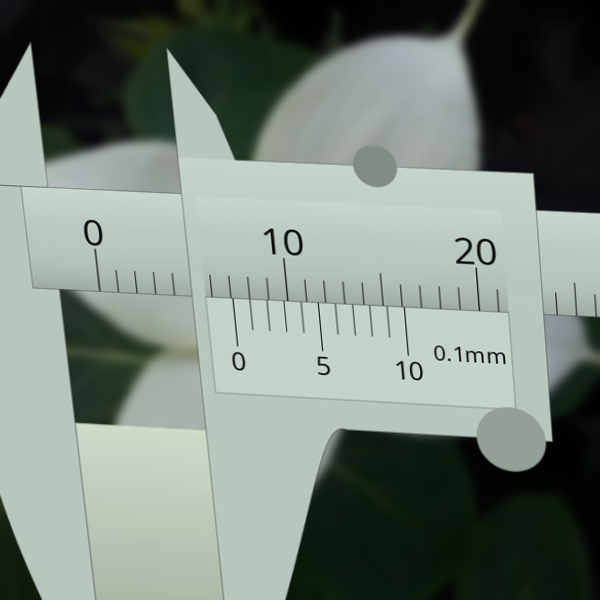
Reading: value=7.1 unit=mm
